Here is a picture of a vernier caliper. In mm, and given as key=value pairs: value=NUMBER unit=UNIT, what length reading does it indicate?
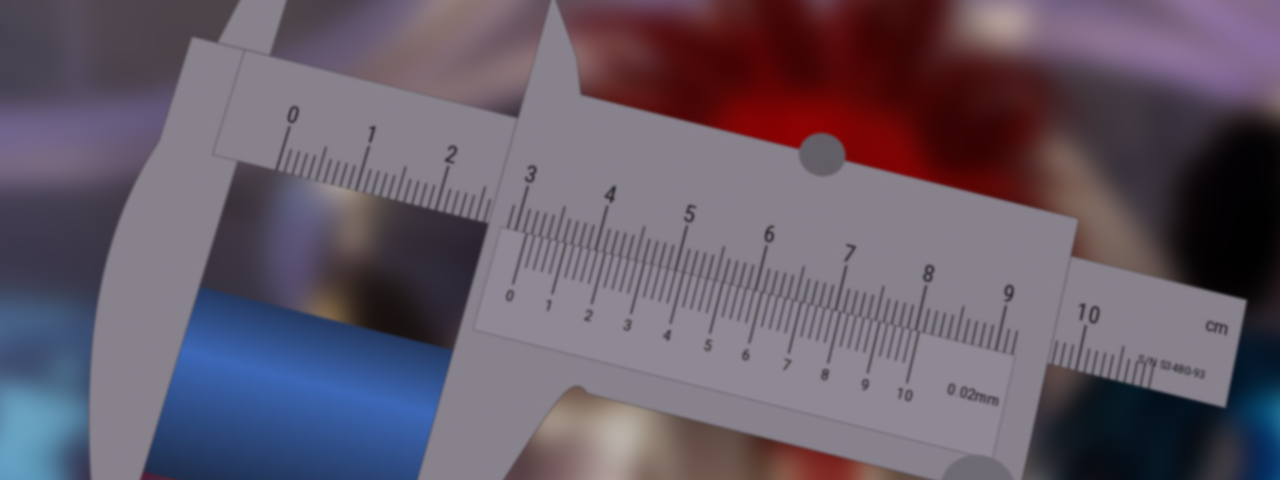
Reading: value=31.4 unit=mm
